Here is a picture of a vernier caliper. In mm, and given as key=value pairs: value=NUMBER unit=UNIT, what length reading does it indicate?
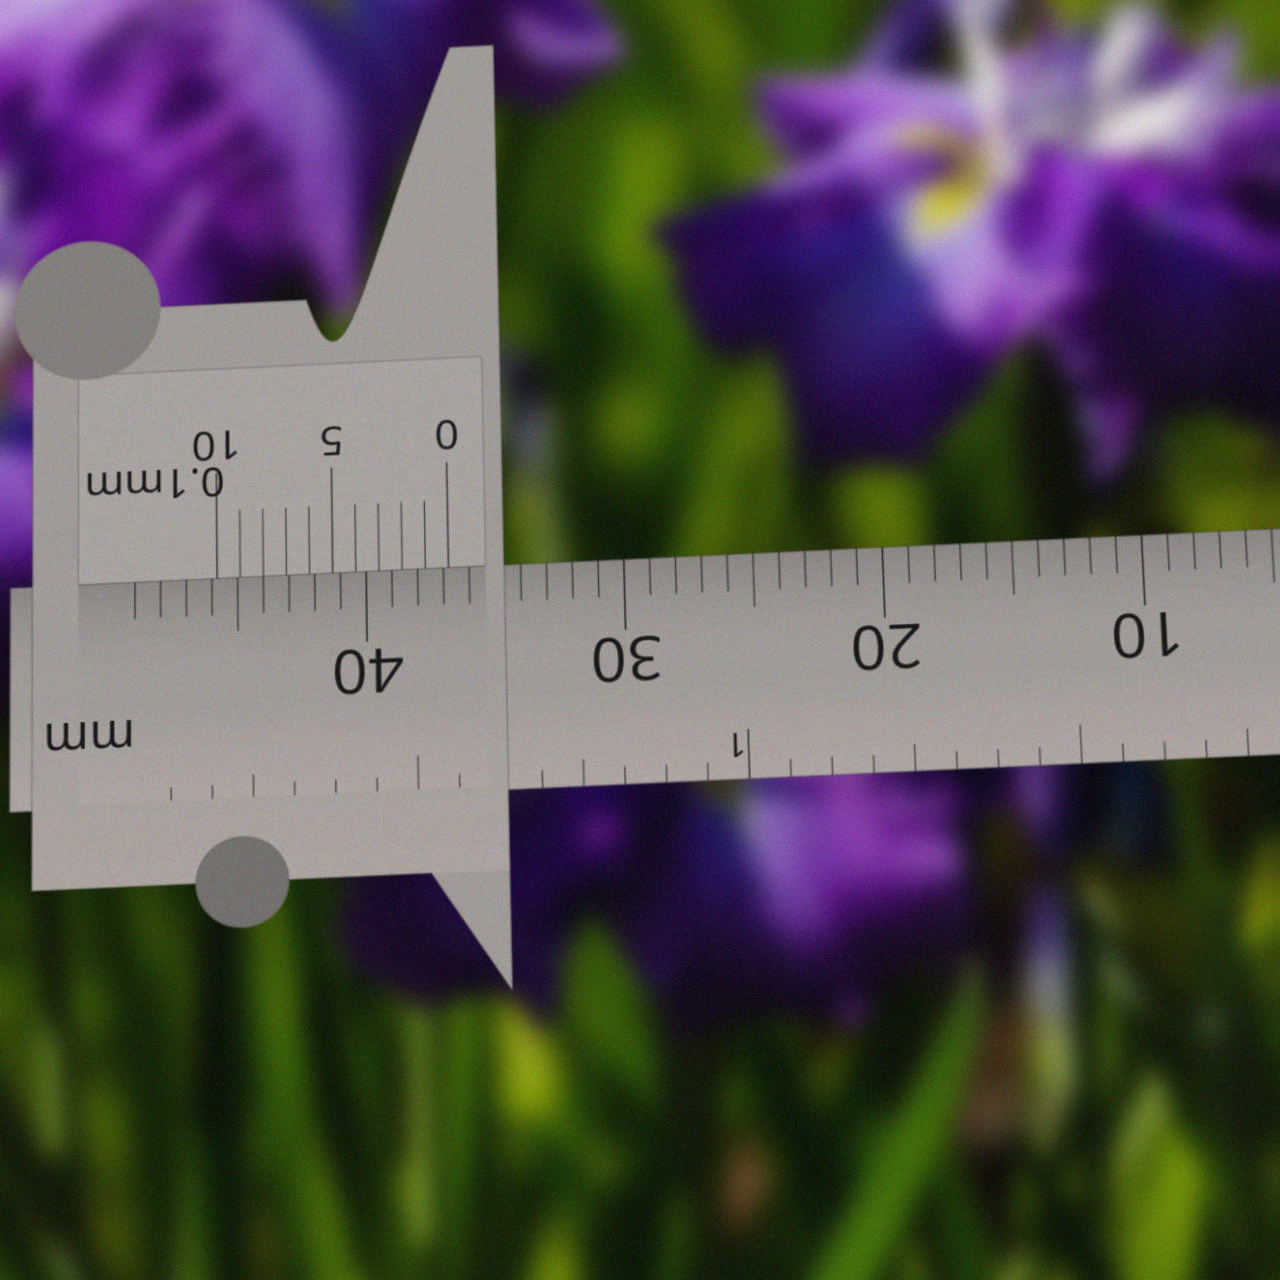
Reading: value=36.8 unit=mm
